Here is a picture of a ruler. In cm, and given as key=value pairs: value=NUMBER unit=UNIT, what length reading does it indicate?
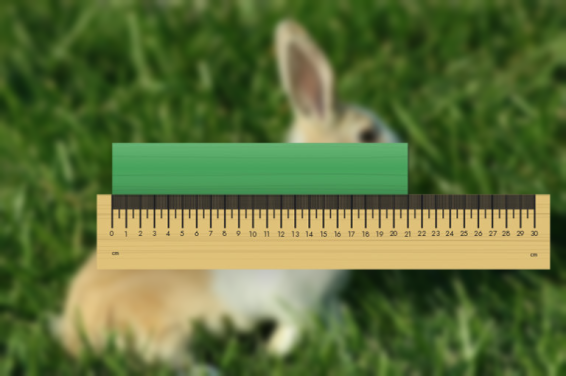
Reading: value=21 unit=cm
